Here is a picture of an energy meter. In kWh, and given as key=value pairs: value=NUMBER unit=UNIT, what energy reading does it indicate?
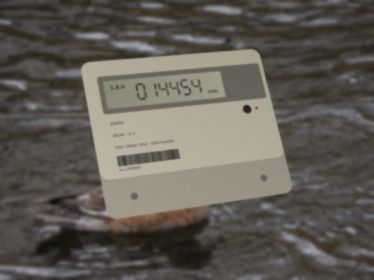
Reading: value=14454 unit=kWh
